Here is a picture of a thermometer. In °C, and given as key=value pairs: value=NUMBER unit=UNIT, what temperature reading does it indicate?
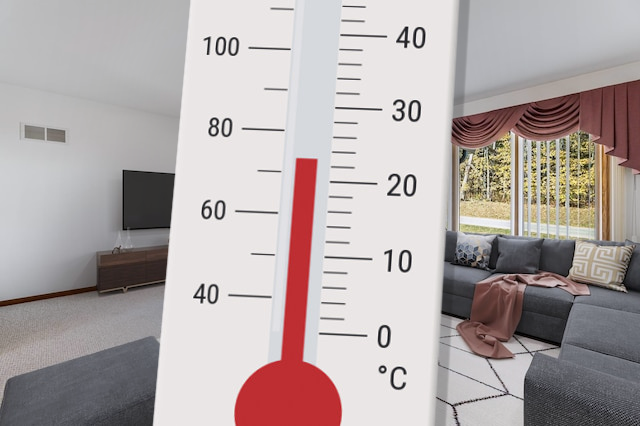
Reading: value=23 unit=°C
